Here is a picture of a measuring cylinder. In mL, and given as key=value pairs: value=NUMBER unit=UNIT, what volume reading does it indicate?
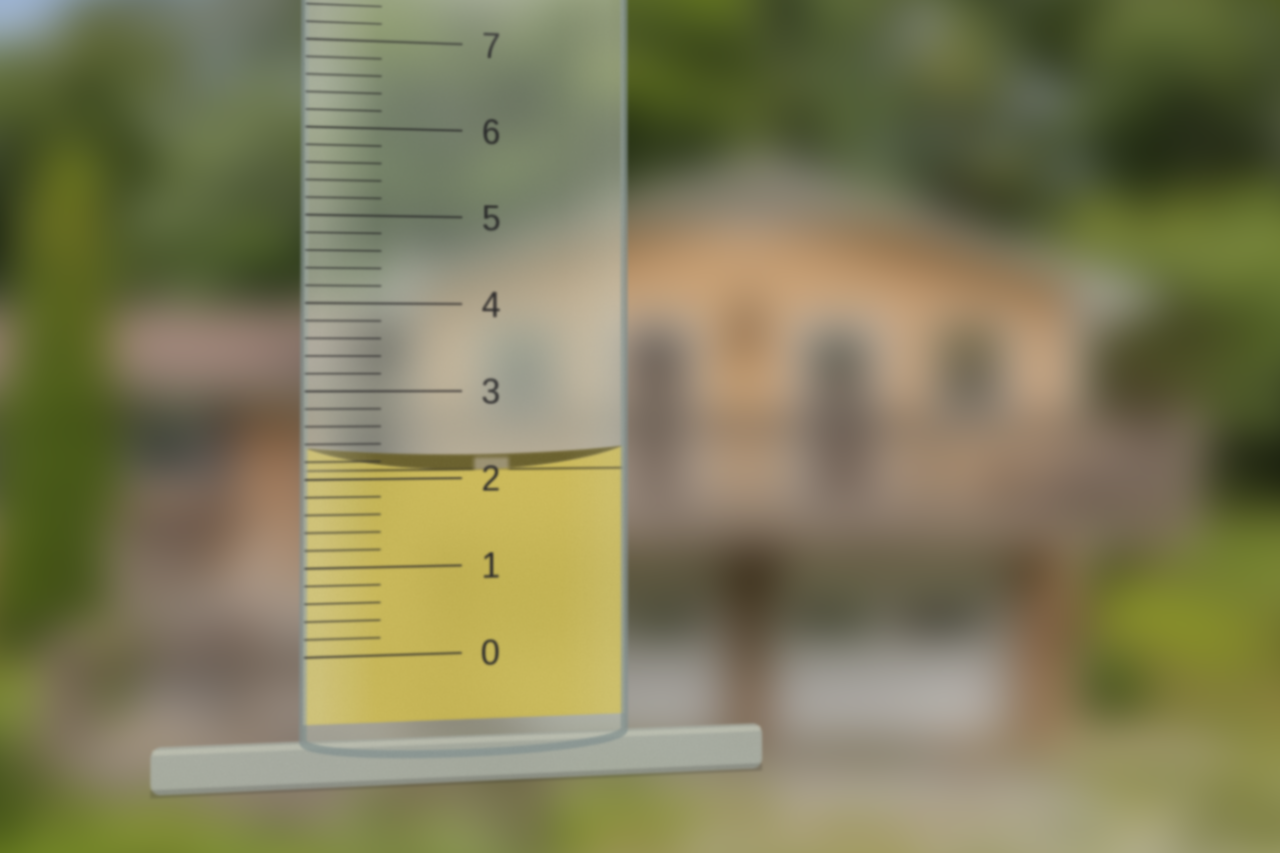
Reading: value=2.1 unit=mL
